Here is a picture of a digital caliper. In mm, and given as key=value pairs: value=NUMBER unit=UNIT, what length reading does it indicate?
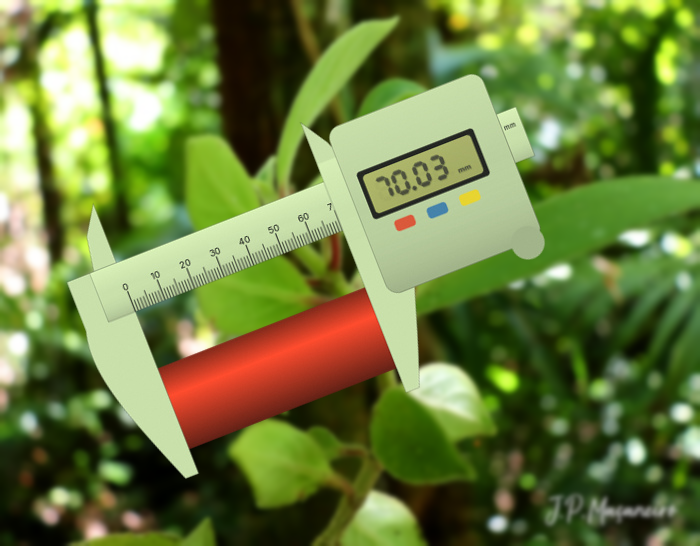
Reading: value=70.03 unit=mm
